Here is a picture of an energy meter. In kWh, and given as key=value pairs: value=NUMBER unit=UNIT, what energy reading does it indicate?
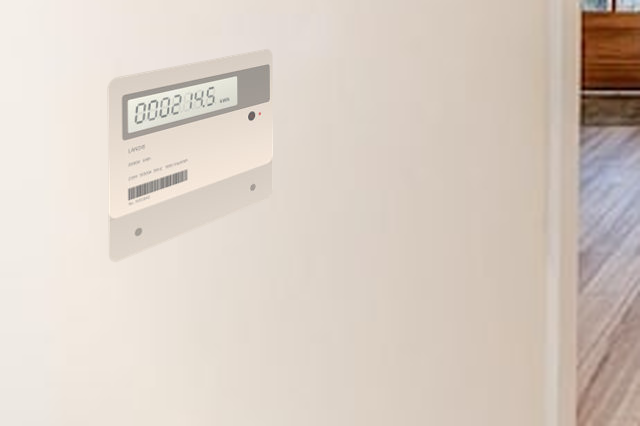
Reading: value=214.5 unit=kWh
